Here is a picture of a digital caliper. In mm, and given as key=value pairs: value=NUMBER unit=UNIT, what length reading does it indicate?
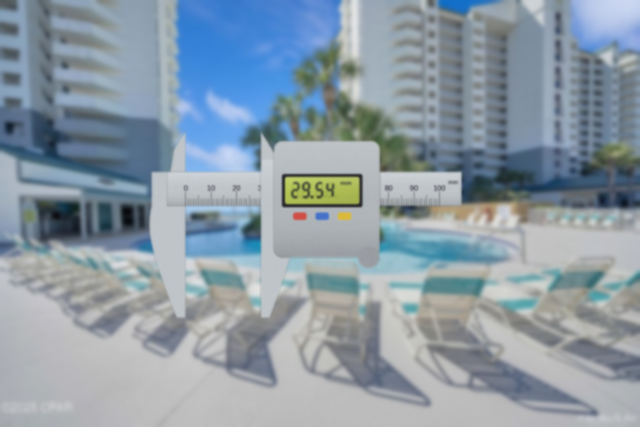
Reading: value=29.54 unit=mm
